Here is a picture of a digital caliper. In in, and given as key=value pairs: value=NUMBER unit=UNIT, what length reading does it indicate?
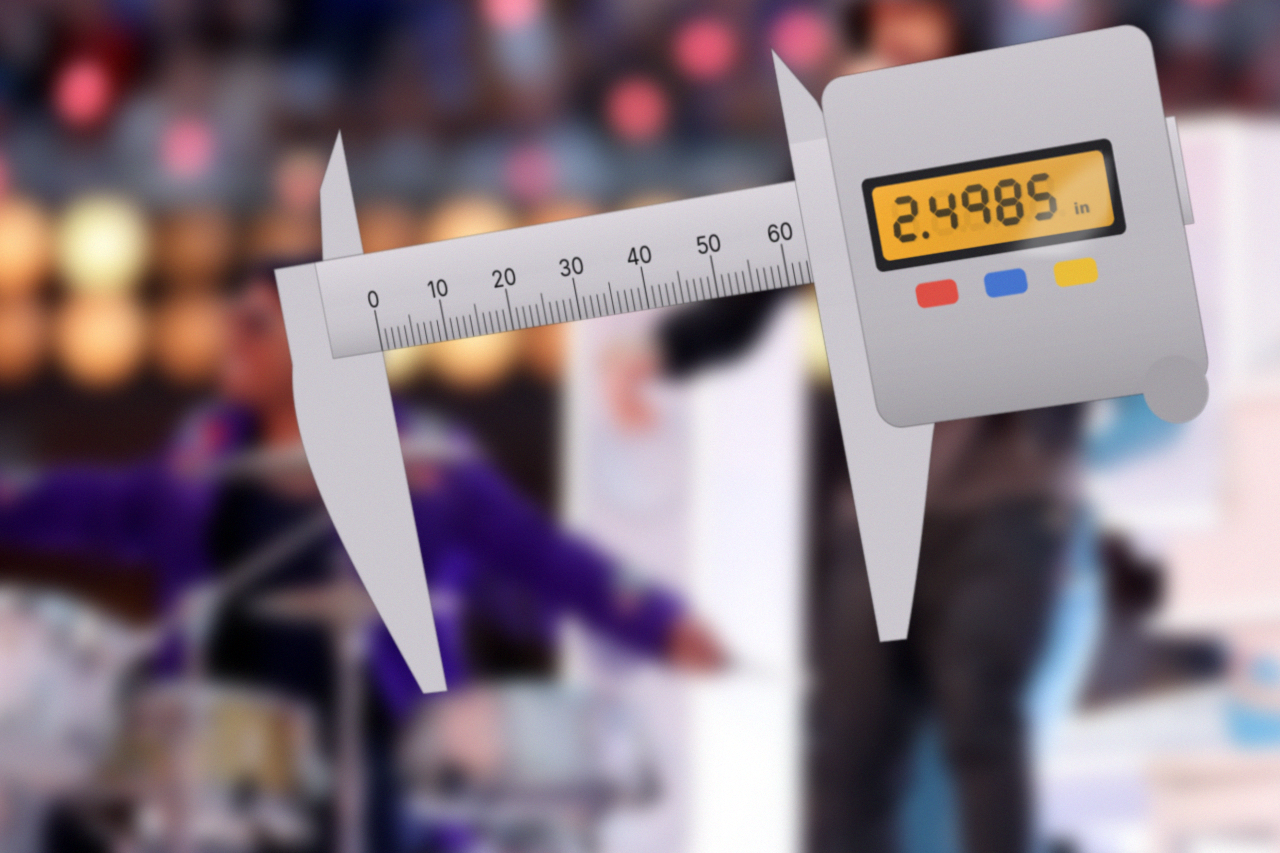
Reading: value=2.4985 unit=in
